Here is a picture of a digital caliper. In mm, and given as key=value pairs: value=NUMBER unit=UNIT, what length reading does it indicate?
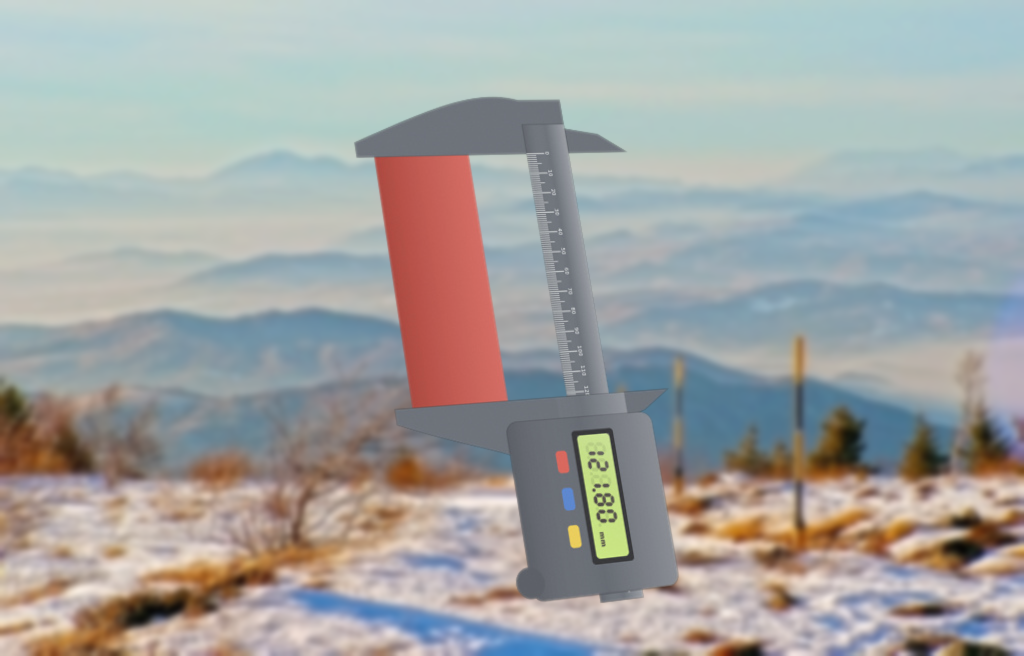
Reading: value=121.80 unit=mm
